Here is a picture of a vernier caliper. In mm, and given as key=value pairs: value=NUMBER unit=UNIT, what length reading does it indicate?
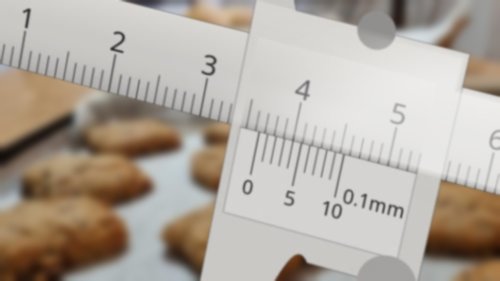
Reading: value=36.4 unit=mm
